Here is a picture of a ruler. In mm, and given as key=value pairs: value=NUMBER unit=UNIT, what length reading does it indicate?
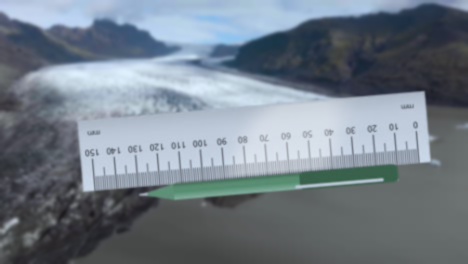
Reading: value=120 unit=mm
